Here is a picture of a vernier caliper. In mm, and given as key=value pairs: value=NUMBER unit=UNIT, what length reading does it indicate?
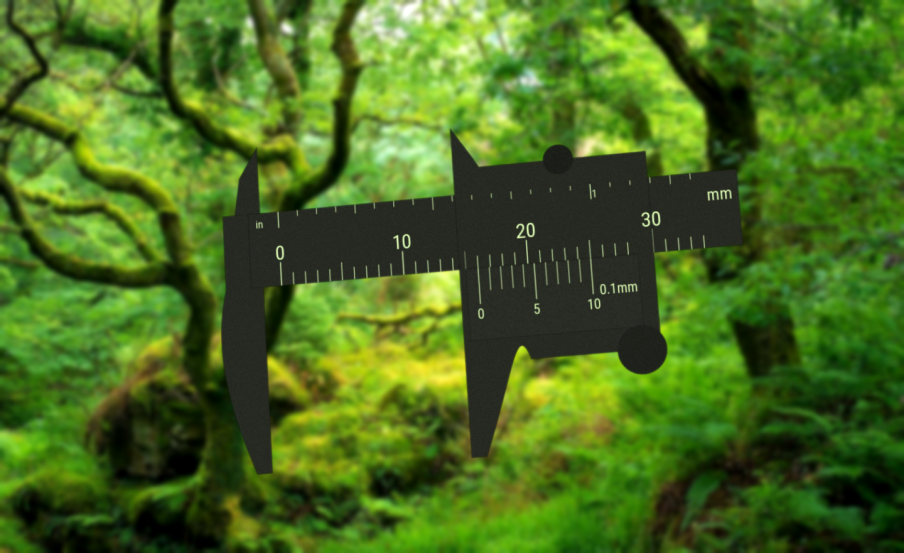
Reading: value=16.0 unit=mm
